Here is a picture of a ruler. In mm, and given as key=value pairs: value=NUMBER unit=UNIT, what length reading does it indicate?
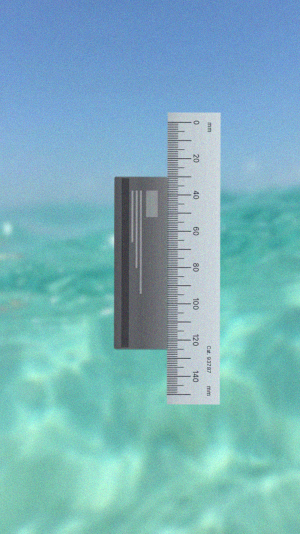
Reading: value=95 unit=mm
